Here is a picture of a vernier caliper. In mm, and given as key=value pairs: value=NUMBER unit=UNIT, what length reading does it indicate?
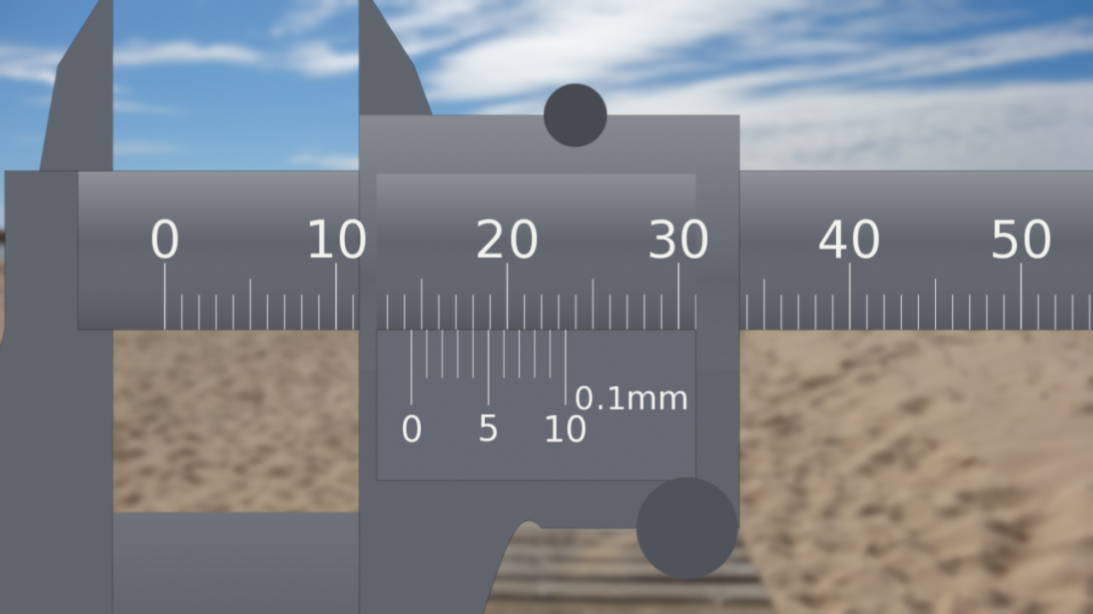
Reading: value=14.4 unit=mm
